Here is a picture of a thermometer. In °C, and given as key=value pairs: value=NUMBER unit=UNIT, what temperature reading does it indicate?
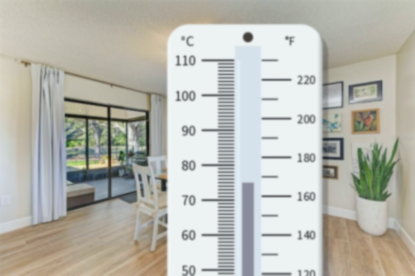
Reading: value=75 unit=°C
